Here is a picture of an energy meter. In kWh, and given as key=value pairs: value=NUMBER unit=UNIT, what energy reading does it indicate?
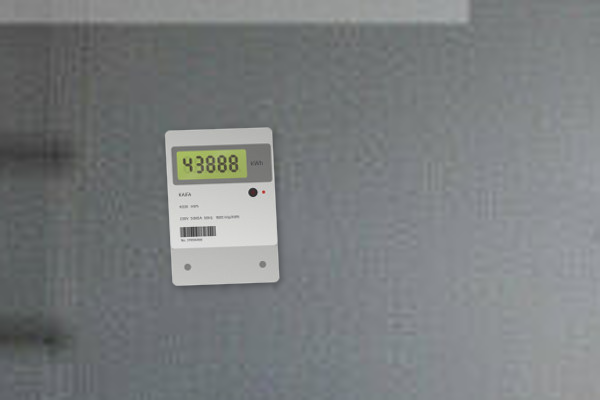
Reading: value=43888 unit=kWh
